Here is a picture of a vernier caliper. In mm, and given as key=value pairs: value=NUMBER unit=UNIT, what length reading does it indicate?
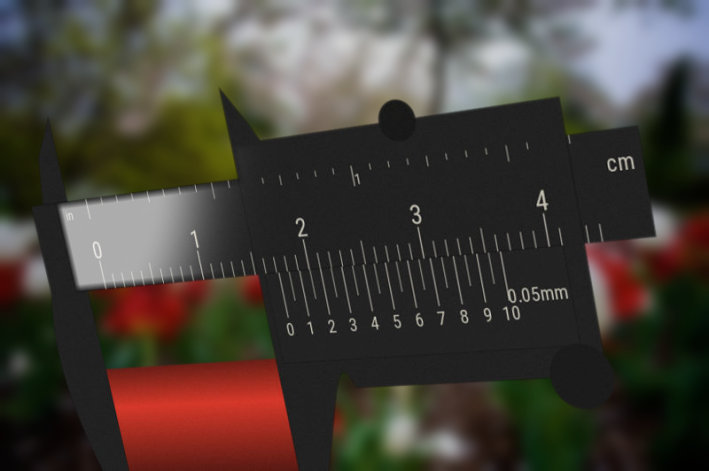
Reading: value=17.2 unit=mm
